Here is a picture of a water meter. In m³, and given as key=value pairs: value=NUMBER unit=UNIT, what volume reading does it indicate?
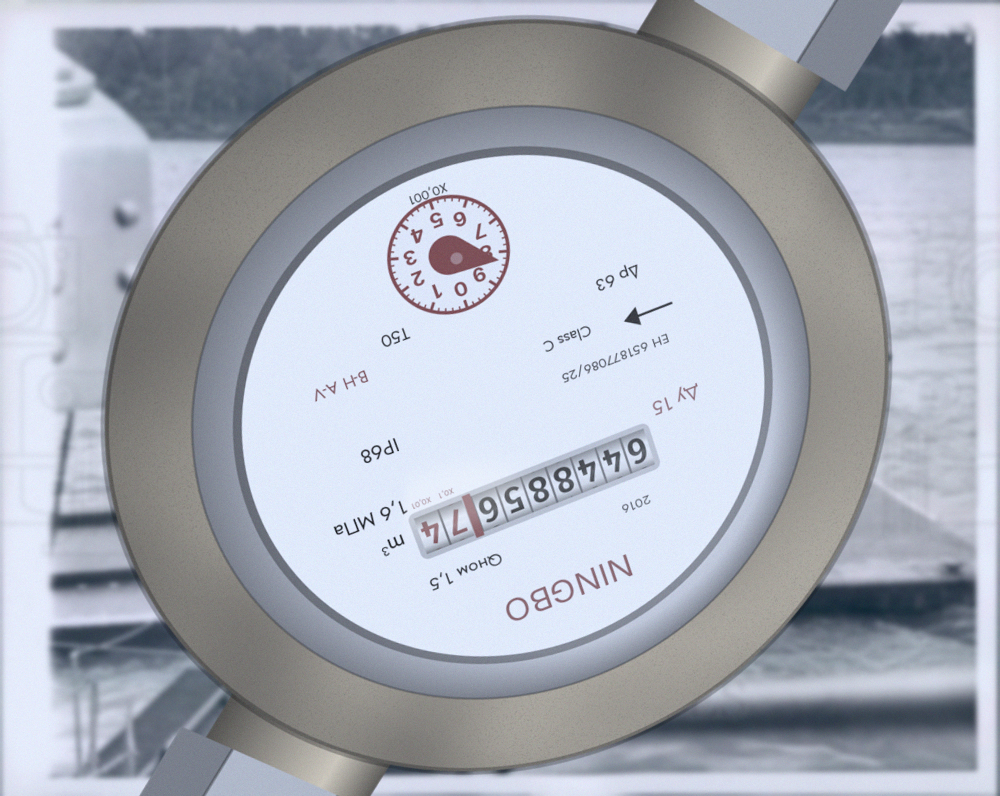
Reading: value=6448856.748 unit=m³
